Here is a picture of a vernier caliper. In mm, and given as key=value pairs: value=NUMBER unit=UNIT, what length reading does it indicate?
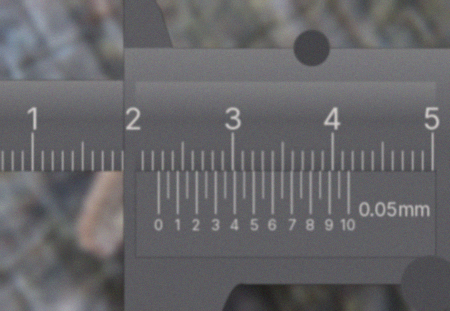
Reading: value=22.6 unit=mm
